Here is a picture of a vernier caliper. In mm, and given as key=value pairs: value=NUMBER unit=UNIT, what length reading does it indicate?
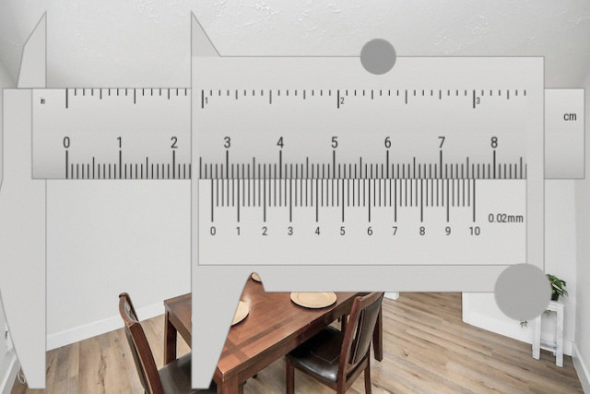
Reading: value=27.2 unit=mm
